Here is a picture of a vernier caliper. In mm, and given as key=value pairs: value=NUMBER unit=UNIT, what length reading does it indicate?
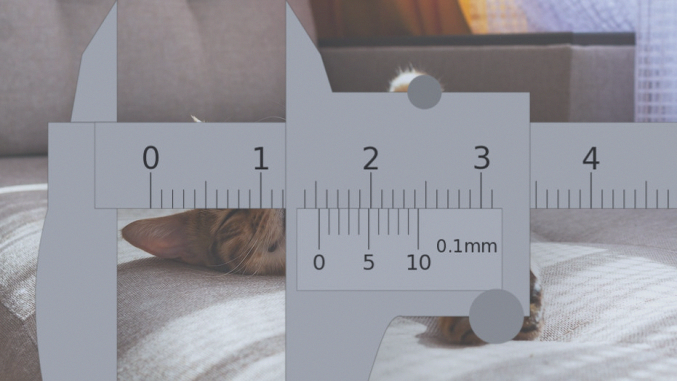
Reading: value=15.3 unit=mm
